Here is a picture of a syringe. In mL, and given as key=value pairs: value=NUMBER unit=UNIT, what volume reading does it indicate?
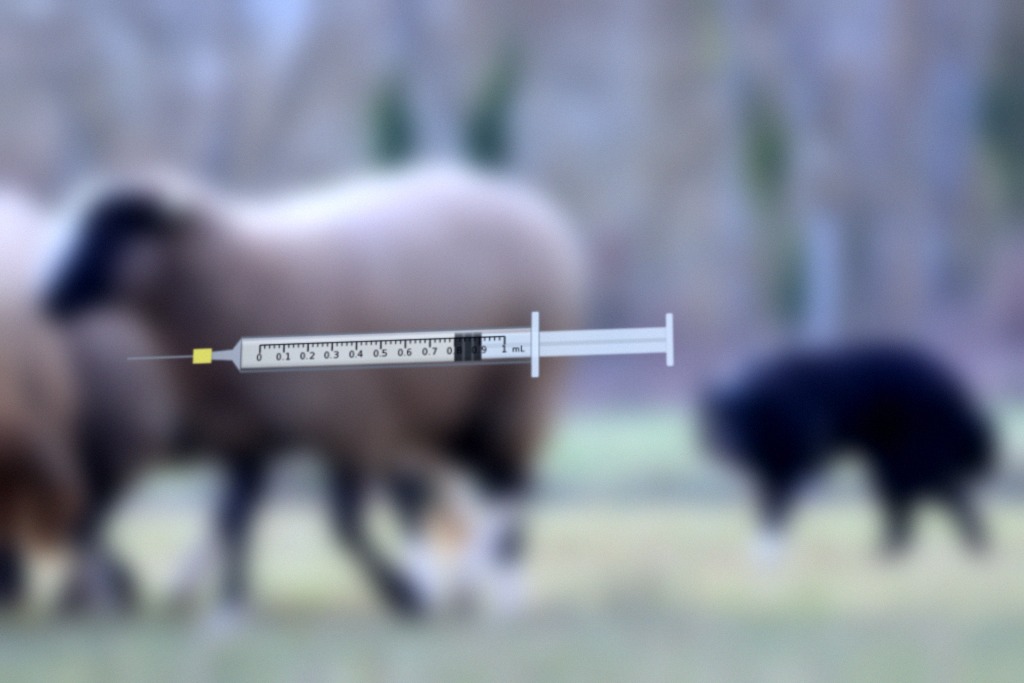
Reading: value=0.8 unit=mL
